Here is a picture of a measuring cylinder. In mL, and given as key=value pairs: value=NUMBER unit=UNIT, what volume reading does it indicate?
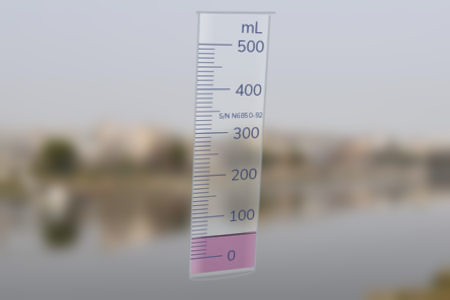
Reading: value=50 unit=mL
